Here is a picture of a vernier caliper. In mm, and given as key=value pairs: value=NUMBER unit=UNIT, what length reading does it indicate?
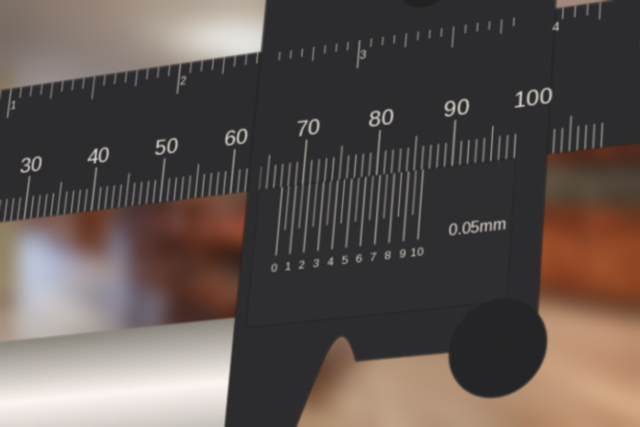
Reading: value=67.2 unit=mm
